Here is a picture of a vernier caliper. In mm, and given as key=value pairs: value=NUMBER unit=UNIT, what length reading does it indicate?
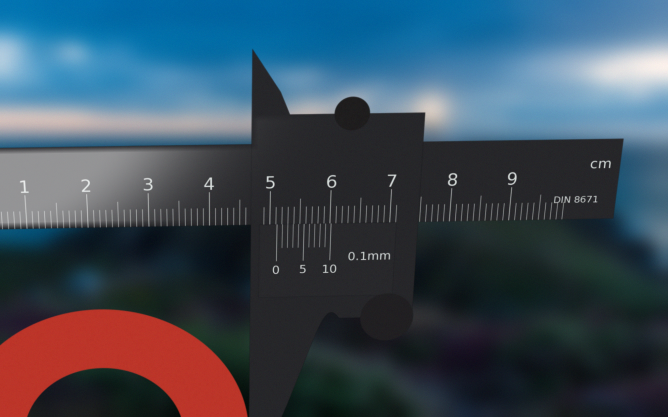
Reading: value=51.2 unit=mm
